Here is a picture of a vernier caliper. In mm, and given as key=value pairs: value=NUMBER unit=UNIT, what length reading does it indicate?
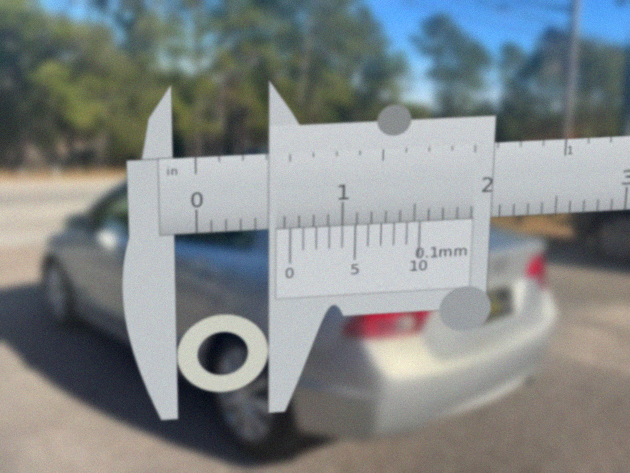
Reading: value=6.4 unit=mm
